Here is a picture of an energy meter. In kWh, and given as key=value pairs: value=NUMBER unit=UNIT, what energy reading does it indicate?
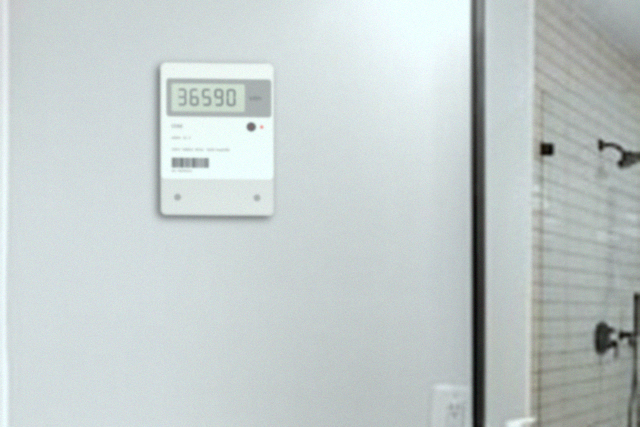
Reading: value=36590 unit=kWh
